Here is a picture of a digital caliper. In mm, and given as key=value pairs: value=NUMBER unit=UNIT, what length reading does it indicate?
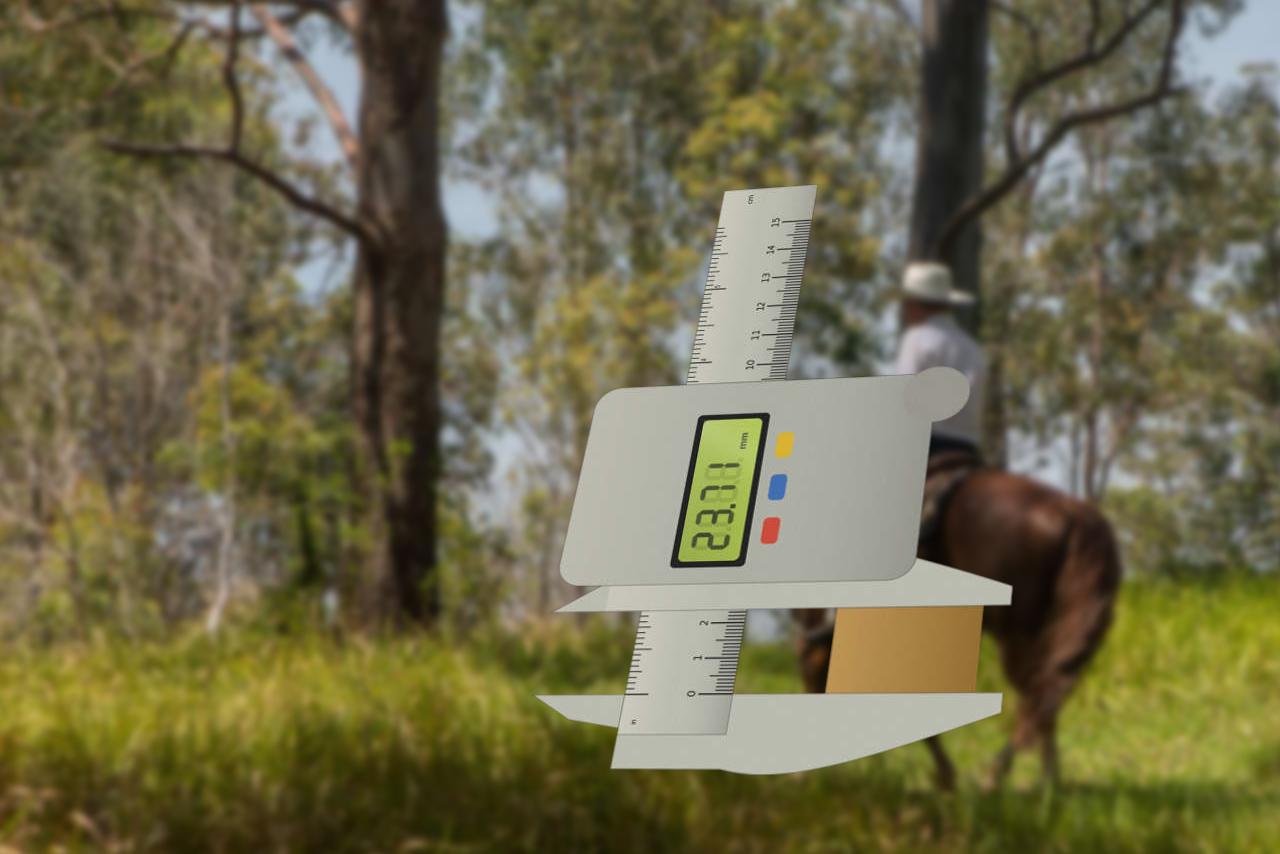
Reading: value=23.71 unit=mm
